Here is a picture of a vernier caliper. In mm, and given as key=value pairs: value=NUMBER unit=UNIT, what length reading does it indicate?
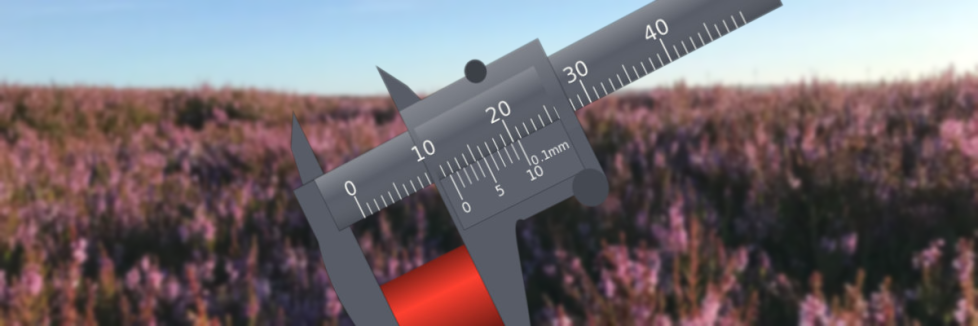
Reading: value=11.6 unit=mm
